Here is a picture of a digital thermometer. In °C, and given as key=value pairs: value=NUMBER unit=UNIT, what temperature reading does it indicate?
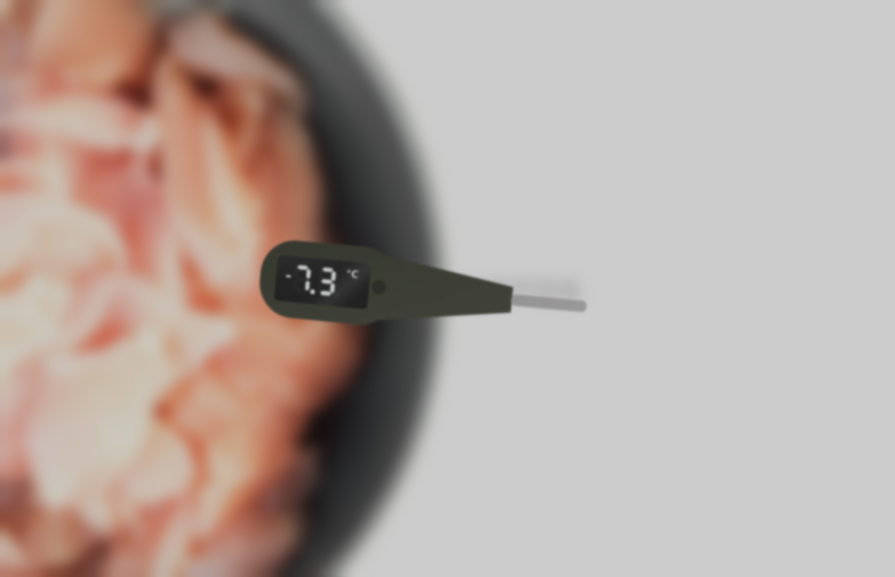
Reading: value=-7.3 unit=°C
